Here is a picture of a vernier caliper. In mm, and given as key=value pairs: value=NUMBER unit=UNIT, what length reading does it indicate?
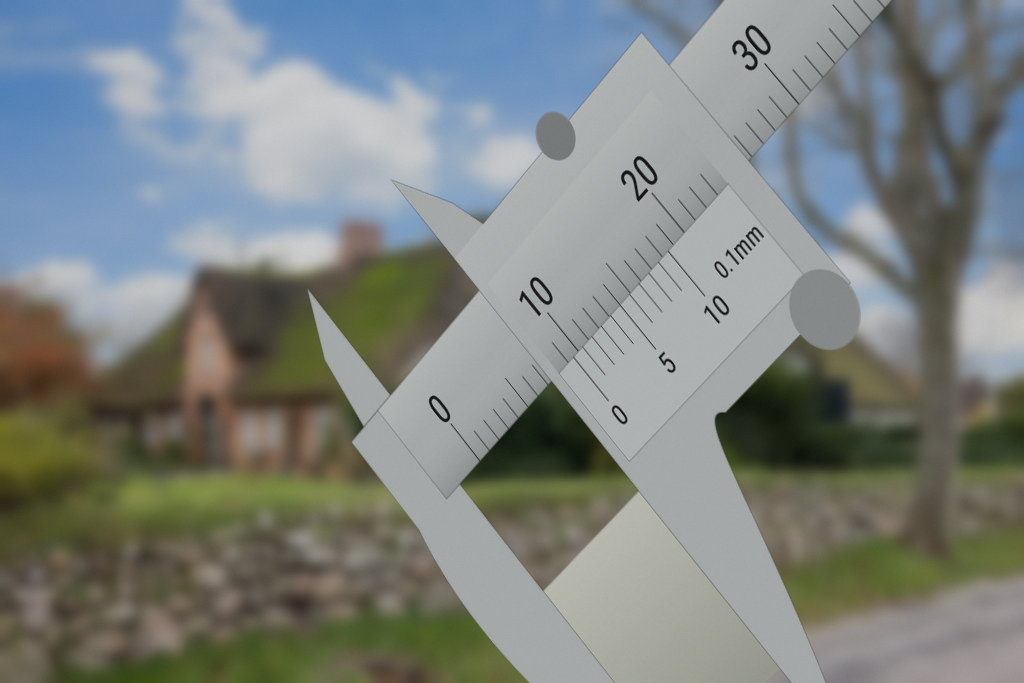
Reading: value=9.5 unit=mm
